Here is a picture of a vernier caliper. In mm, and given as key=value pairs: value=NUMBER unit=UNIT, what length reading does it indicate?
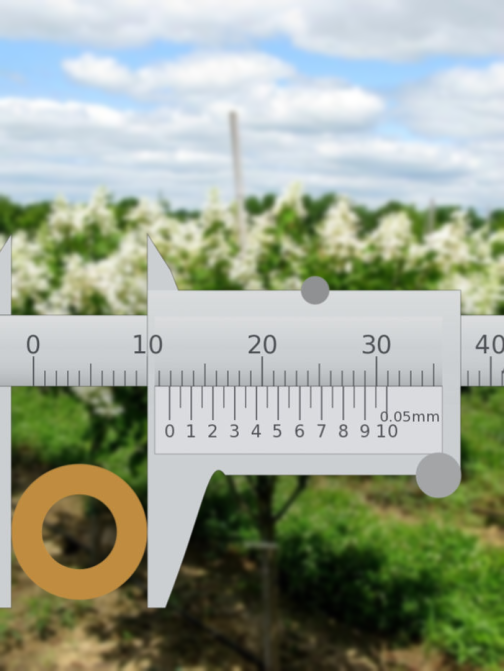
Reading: value=11.9 unit=mm
